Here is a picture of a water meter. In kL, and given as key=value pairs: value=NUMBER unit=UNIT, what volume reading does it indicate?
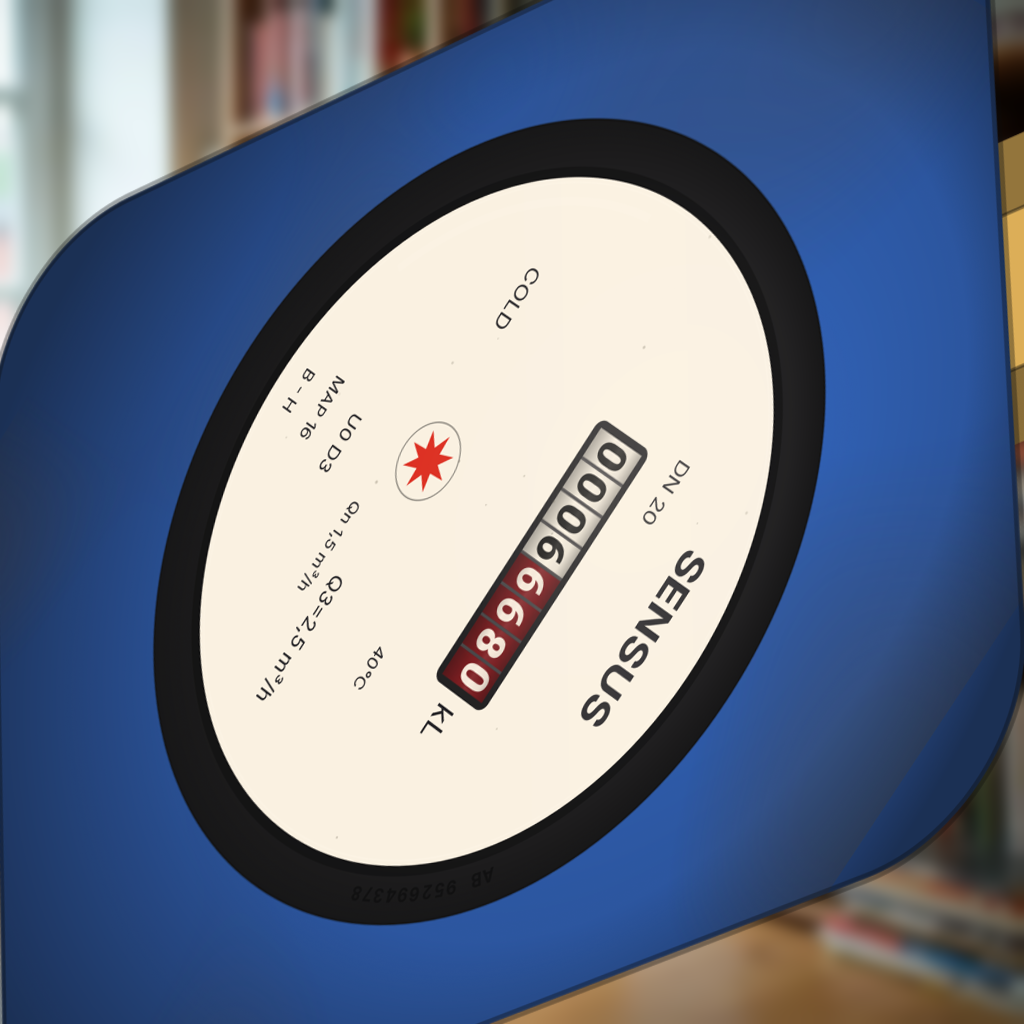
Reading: value=6.6680 unit=kL
